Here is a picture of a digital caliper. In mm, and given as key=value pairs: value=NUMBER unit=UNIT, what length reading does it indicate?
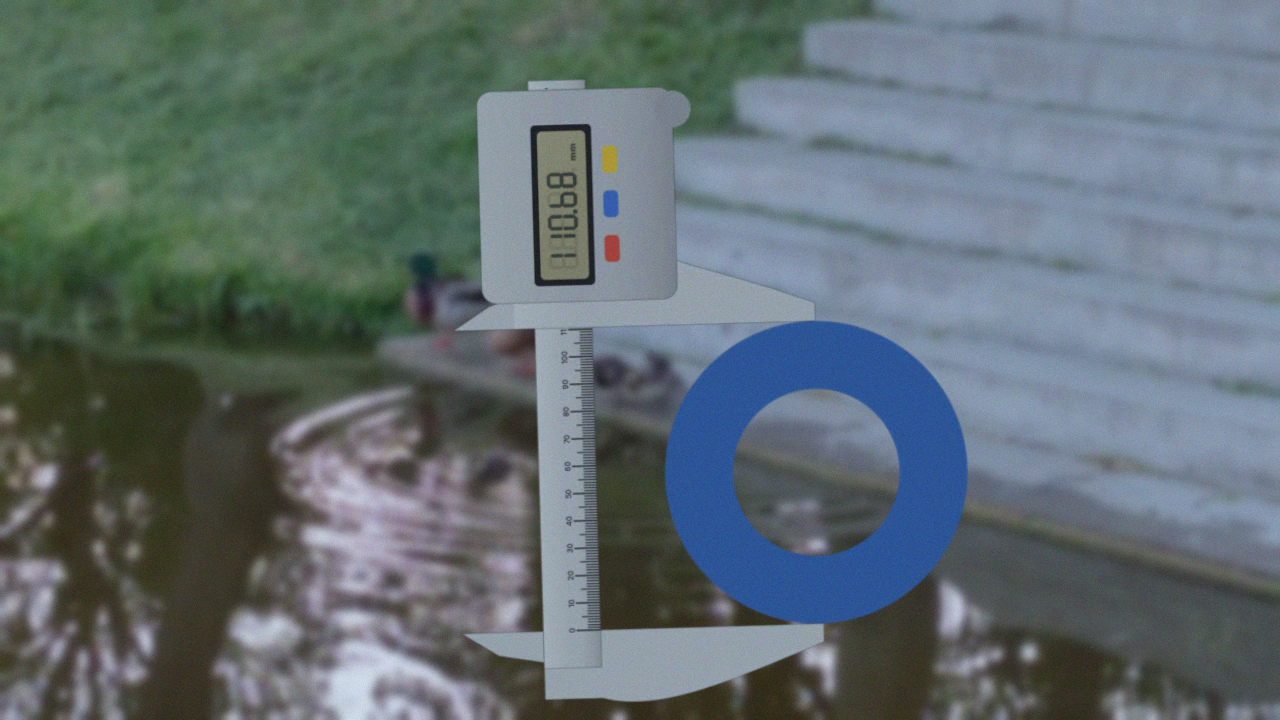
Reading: value=110.68 unit=mm
